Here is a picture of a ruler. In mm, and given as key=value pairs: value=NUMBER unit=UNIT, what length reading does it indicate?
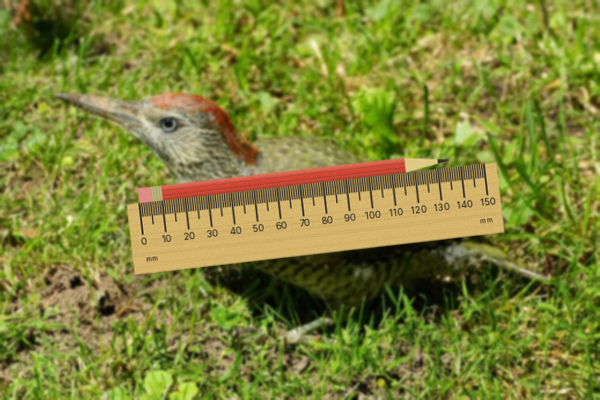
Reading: value=135 unit=mm
